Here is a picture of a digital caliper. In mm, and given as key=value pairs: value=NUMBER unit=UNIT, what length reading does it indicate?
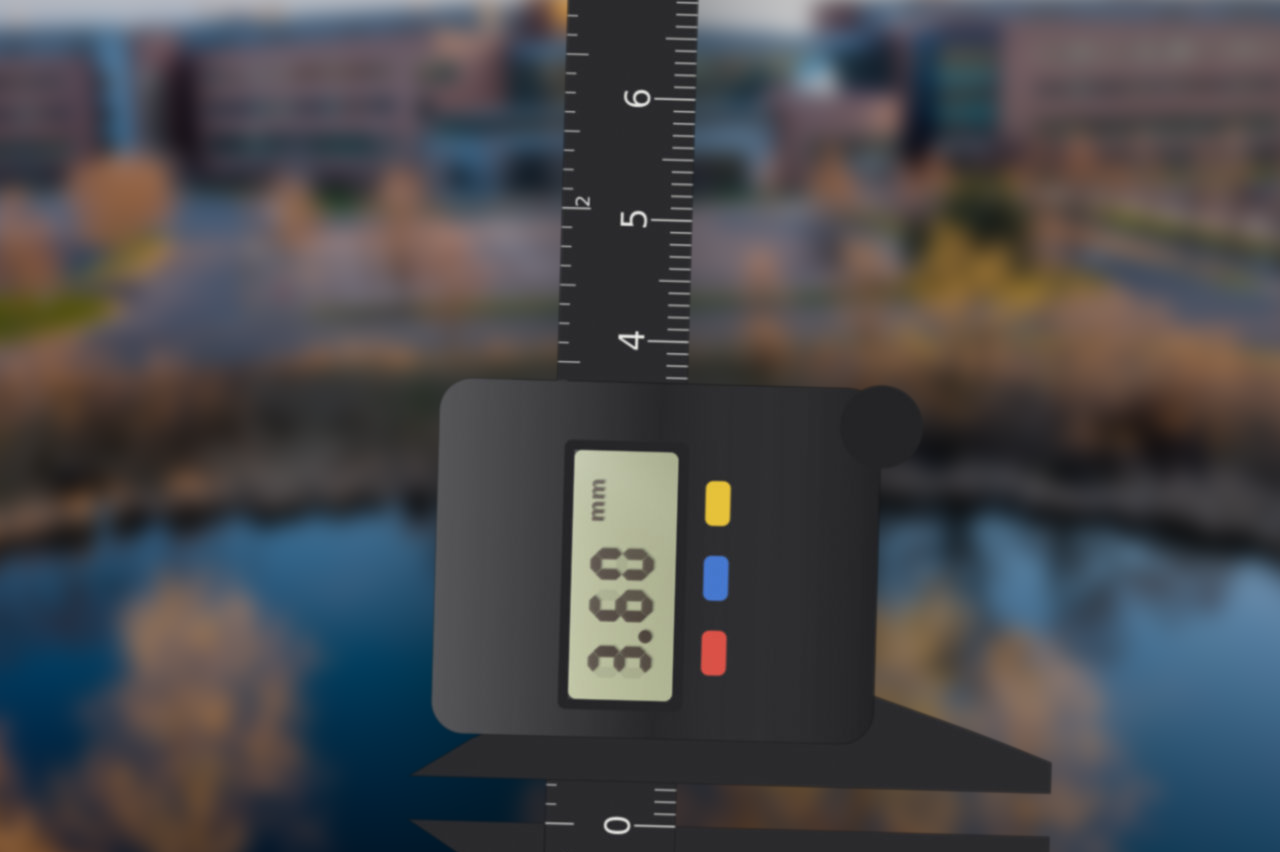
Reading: value=3.60 unit=mm
